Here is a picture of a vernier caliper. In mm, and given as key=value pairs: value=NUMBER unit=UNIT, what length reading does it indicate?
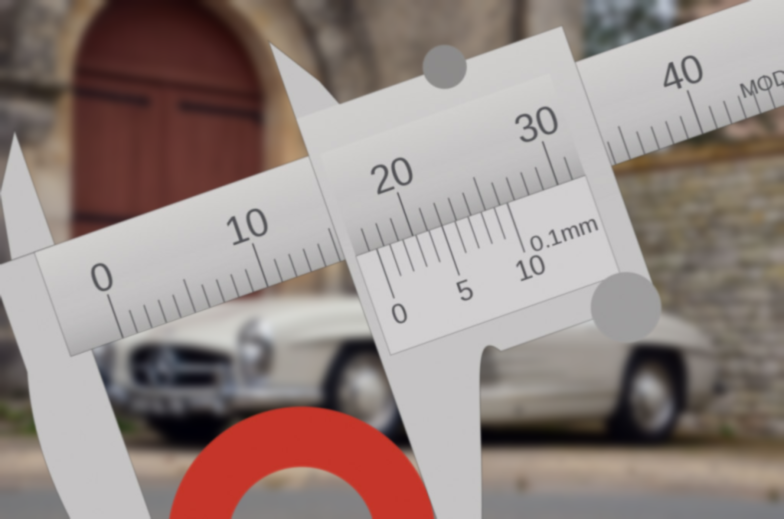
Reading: value=17.5 unit=mm
